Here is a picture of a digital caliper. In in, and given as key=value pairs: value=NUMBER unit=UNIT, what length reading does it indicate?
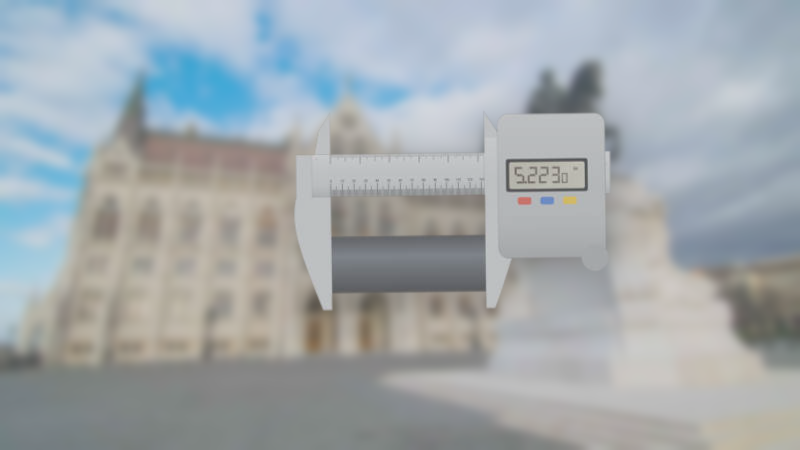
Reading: value=5.2230 unit=in
